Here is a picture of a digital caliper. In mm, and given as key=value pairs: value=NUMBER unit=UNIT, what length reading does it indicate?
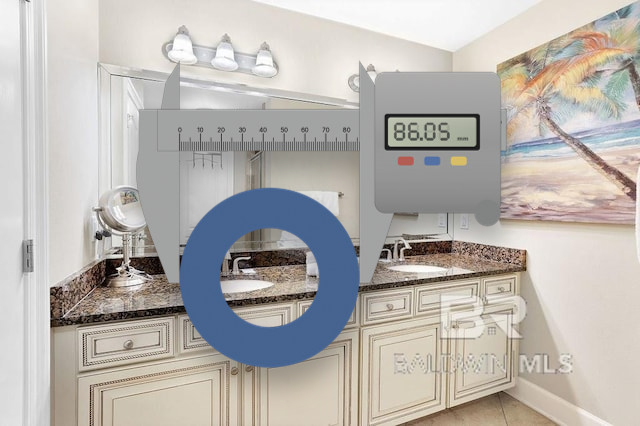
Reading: value=86.05 unit=mm
